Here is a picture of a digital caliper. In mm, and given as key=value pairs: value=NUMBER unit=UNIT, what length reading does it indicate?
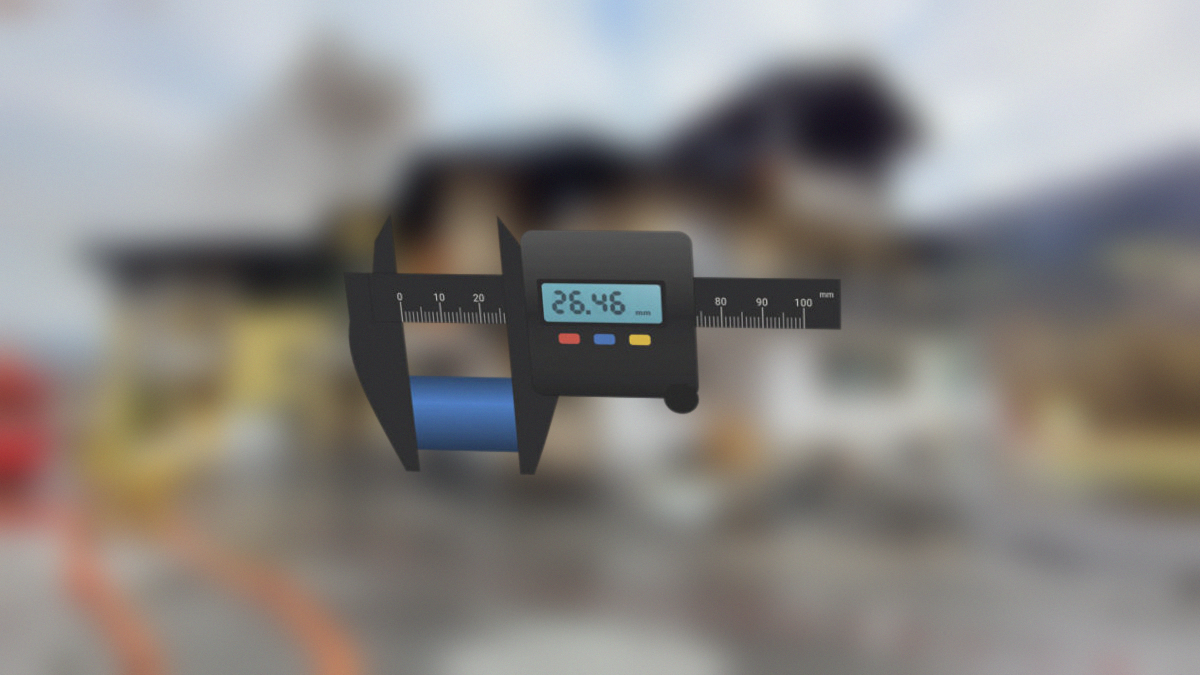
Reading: value=26.46 unit=mm
